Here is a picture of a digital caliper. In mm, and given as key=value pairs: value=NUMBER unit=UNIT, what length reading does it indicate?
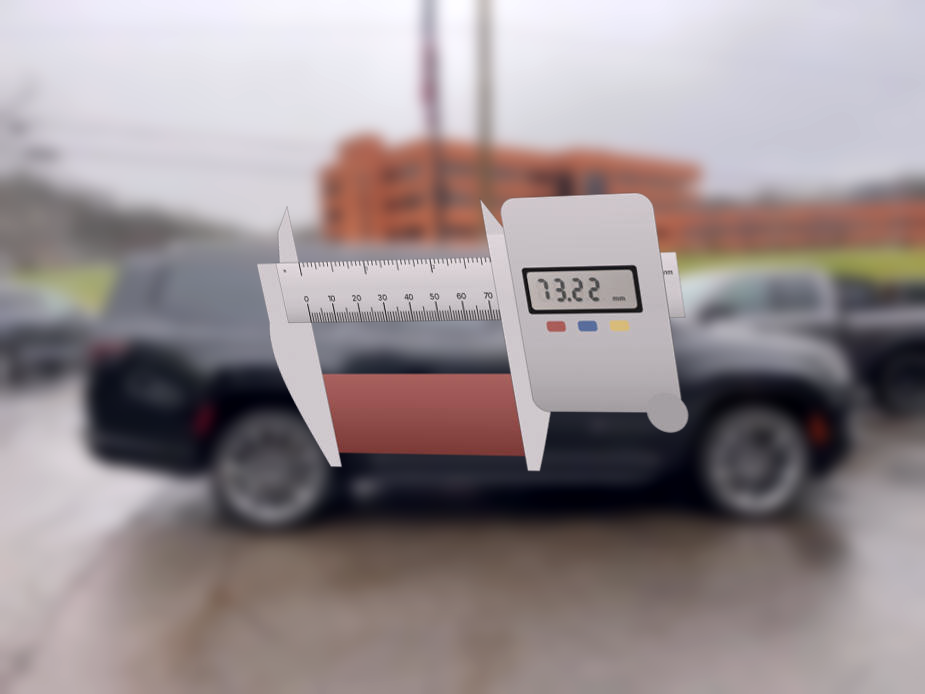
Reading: value=73.22 unit=mm
